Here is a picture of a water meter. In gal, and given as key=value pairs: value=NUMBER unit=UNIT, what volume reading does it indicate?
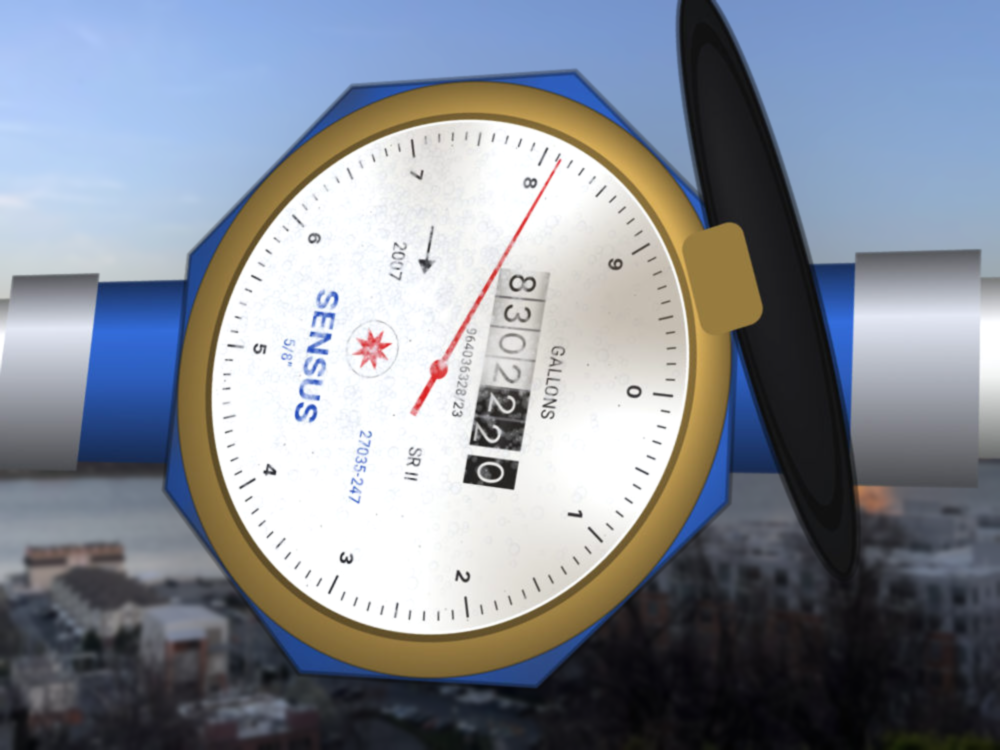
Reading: value=8302218.1 unit=gal
